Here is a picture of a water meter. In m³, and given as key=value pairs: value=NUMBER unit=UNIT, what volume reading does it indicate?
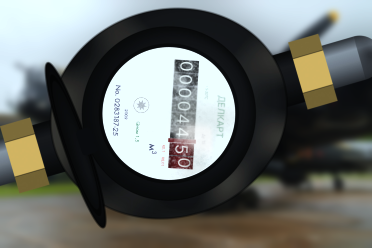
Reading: value=44.50 unit=m³
